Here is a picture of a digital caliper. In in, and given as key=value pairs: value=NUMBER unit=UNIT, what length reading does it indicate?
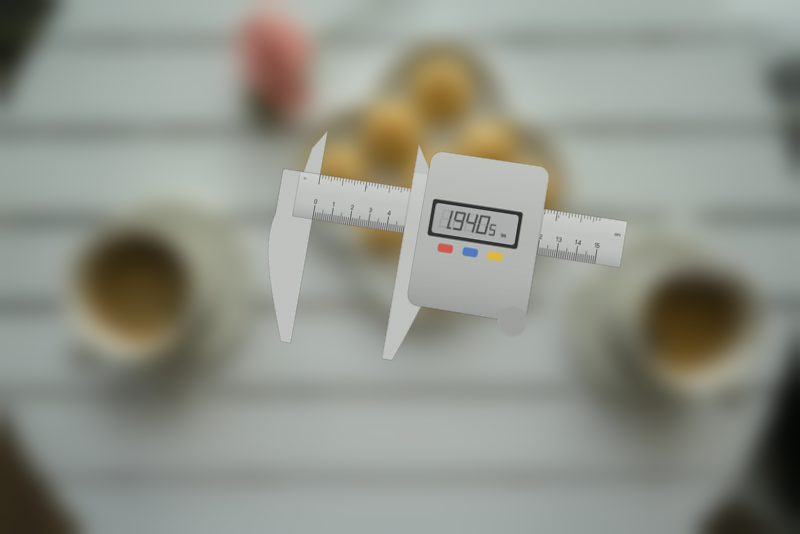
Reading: value=1.9405 unit=in
